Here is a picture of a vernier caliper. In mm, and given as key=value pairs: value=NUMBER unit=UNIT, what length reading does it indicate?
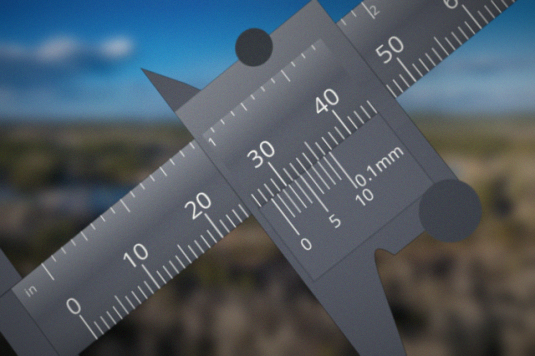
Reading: value=27.6 unit=mm
